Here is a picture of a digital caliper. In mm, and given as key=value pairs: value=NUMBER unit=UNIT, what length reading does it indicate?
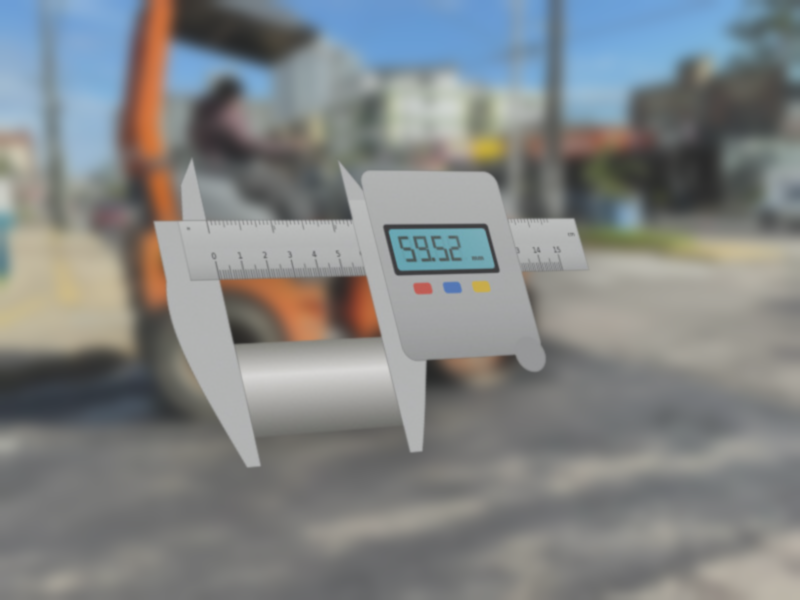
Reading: value=59.52 unit=mm
